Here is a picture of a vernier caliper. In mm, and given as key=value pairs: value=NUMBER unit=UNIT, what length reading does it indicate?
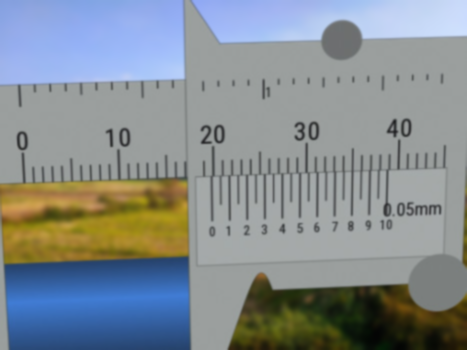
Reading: value=19.8 unit=mm
